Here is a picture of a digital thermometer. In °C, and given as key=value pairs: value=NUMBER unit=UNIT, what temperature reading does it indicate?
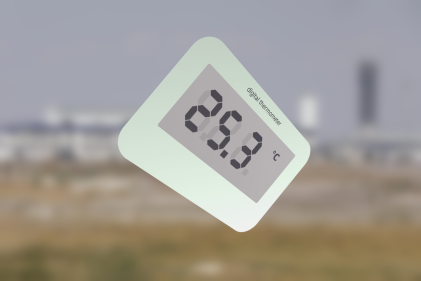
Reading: value=25.3 unit=°C
